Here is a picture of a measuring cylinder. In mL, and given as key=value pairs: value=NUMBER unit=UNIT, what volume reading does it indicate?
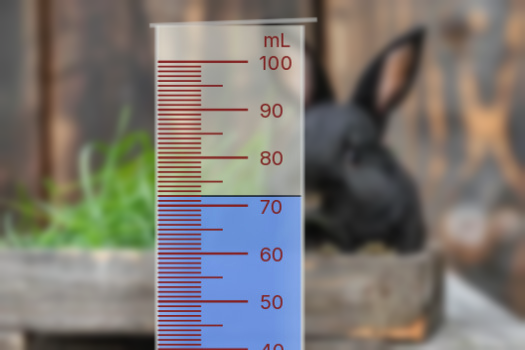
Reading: value=72 unit=mL
